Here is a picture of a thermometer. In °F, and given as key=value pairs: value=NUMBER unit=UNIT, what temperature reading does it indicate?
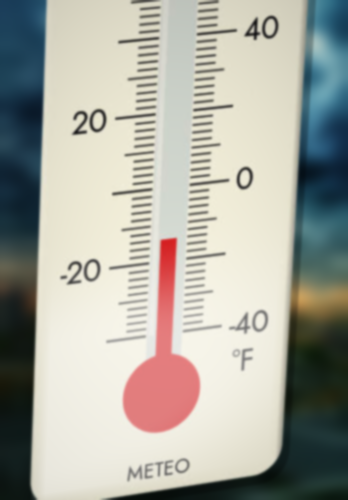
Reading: value=-14 unit=°F
